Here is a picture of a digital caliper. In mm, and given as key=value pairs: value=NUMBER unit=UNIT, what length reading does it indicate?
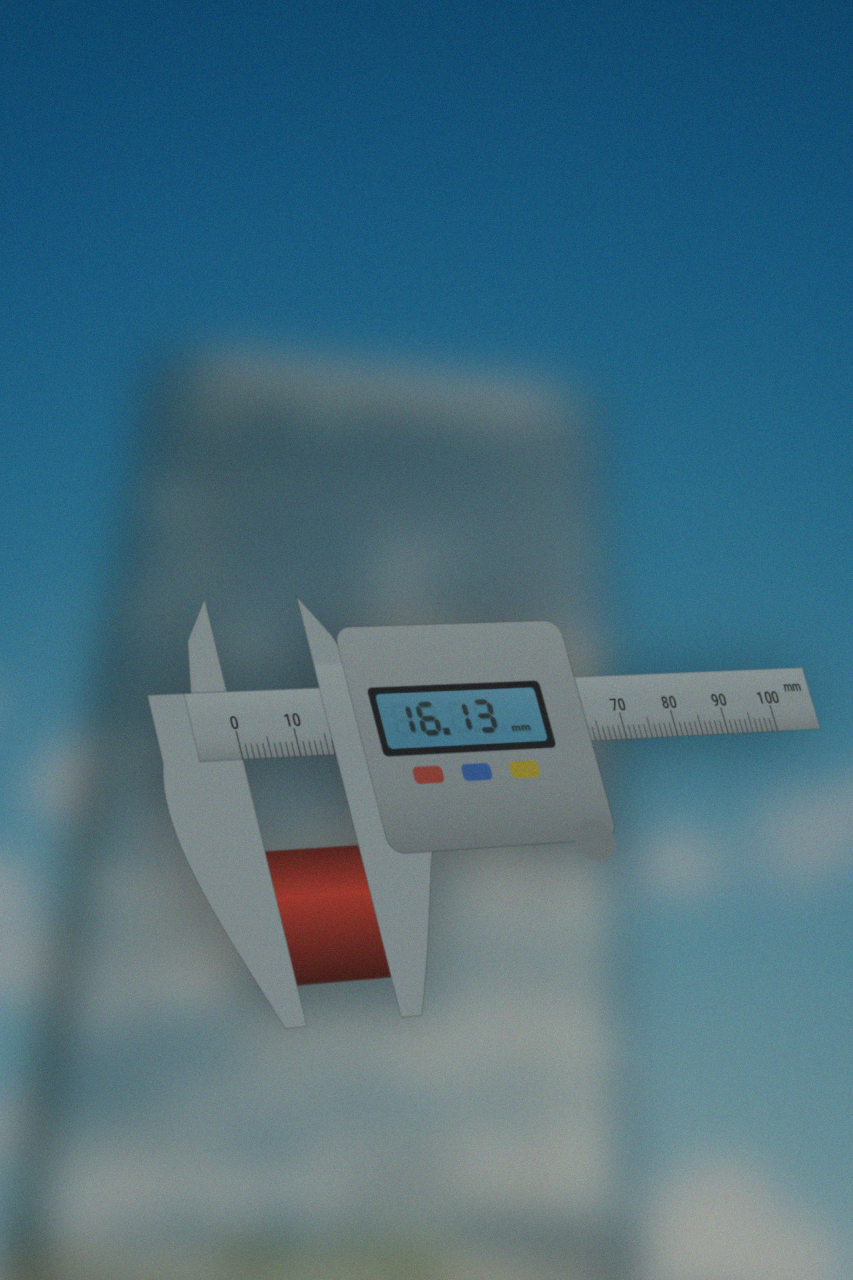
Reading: value=16.13 unit=mm
